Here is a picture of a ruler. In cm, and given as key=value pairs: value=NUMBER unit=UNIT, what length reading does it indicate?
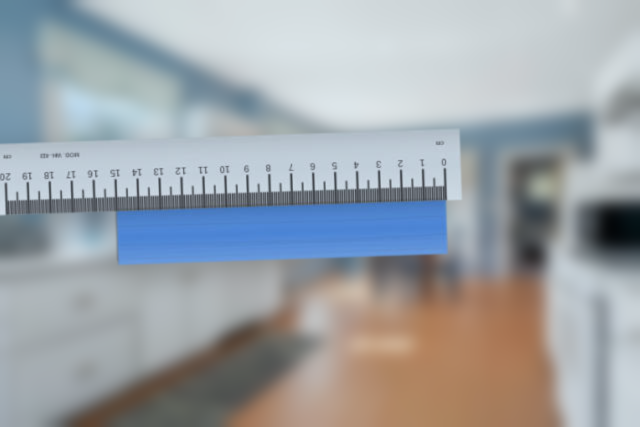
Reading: value=15 unit=cm
